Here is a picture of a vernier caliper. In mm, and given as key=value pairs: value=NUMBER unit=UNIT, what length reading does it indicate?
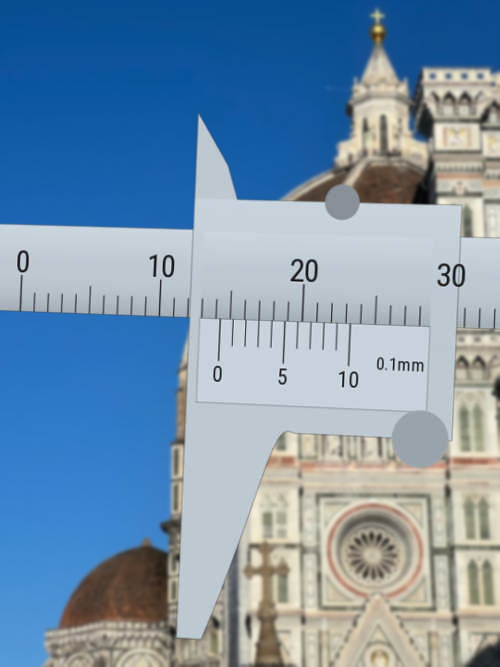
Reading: value=14.3 unit=mm
